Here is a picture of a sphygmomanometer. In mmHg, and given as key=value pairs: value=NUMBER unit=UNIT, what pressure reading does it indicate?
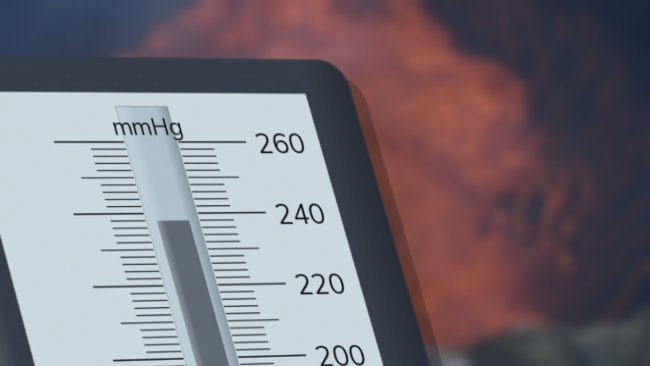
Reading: value=238 unit=mmHg
